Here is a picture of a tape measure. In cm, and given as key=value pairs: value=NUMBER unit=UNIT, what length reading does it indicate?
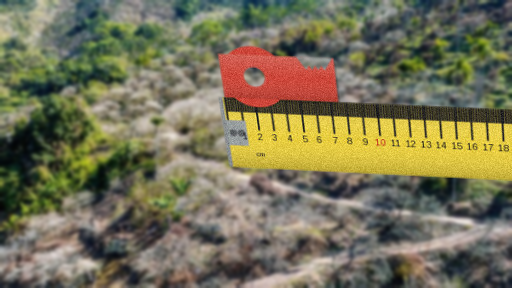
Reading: value=7.5 unit=cm
